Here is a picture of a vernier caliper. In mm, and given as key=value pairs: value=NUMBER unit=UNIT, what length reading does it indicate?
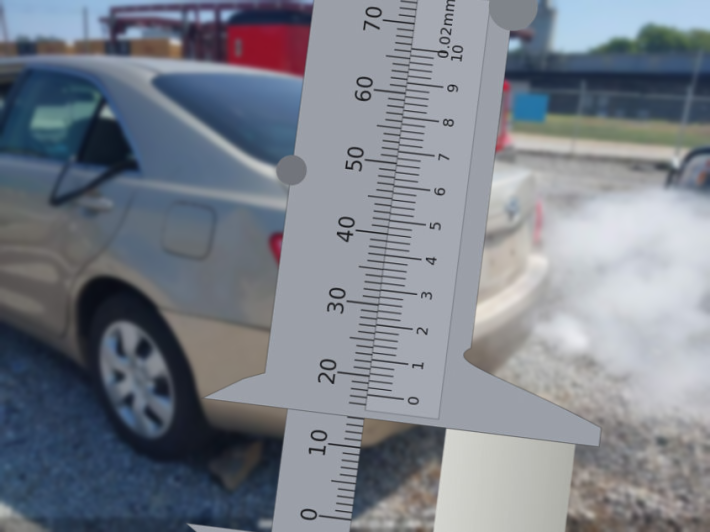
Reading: value=17.4 unit=mm
